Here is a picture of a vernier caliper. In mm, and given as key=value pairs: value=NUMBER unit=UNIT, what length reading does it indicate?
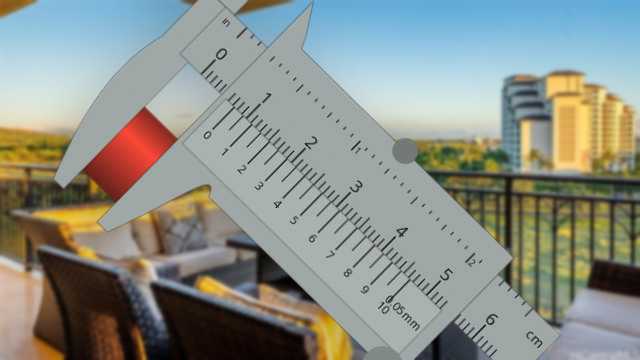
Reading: value=7.4 unit=mm
